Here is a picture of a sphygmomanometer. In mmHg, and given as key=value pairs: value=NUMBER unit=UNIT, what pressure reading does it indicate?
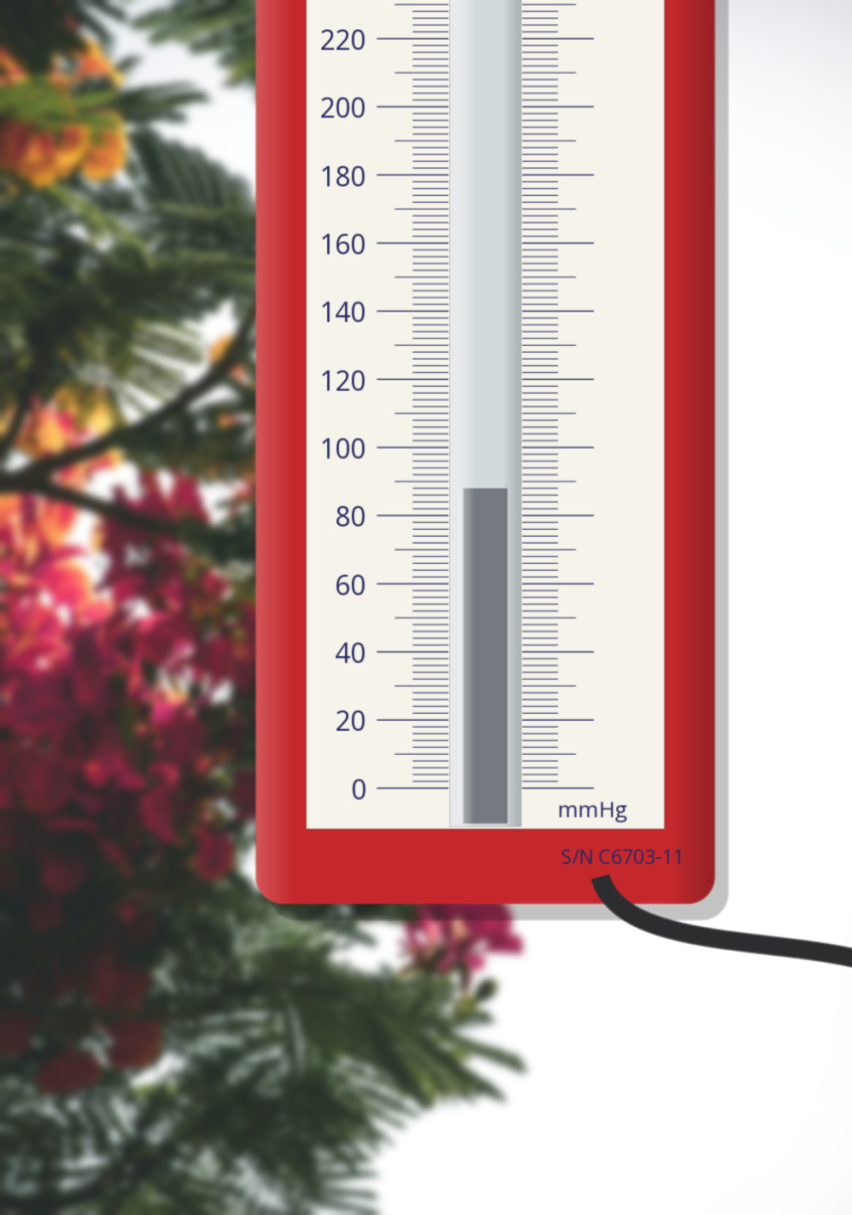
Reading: value=88 unit=mmHg
